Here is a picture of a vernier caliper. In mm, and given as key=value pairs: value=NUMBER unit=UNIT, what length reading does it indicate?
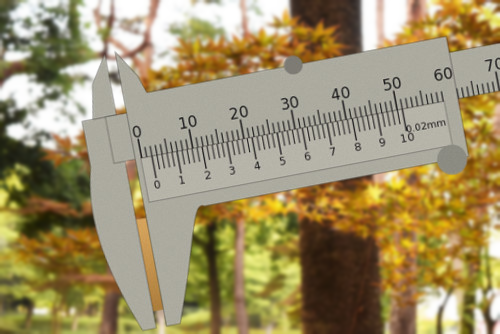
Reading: value=2.0 unit=mm
